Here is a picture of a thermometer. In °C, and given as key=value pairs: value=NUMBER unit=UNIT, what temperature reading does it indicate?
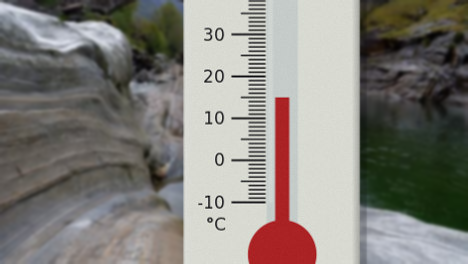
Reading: value=15 unit=°C
